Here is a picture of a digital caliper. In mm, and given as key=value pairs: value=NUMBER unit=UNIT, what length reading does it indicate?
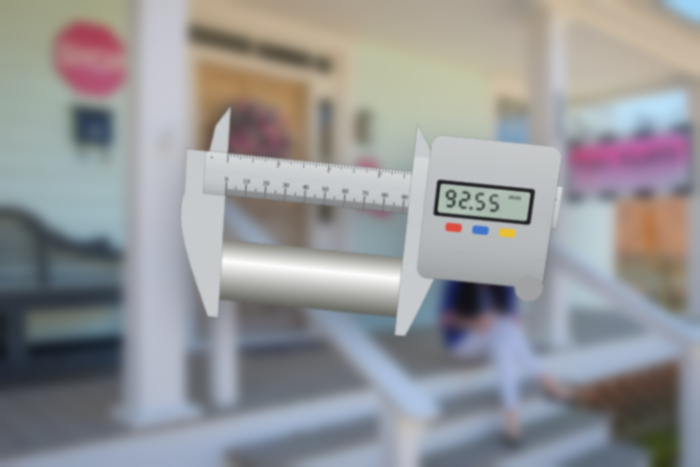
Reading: value=92.55 unit=mm
